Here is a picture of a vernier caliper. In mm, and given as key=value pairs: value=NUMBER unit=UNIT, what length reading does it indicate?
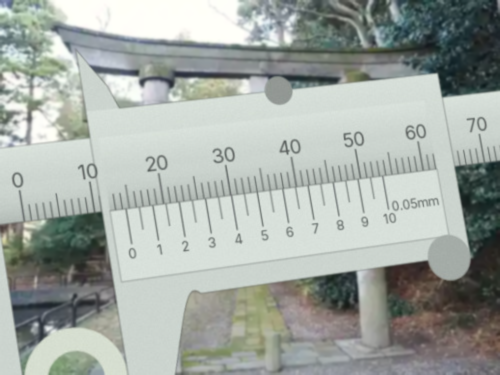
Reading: value=14.5 unit=mm
